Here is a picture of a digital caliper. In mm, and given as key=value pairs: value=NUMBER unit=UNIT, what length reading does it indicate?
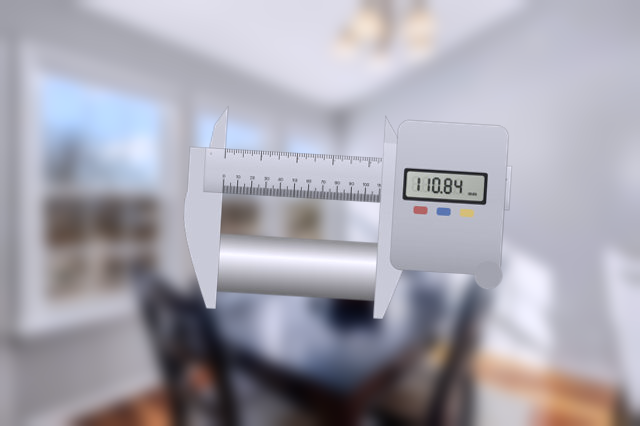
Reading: value=110.84 unit=mm
